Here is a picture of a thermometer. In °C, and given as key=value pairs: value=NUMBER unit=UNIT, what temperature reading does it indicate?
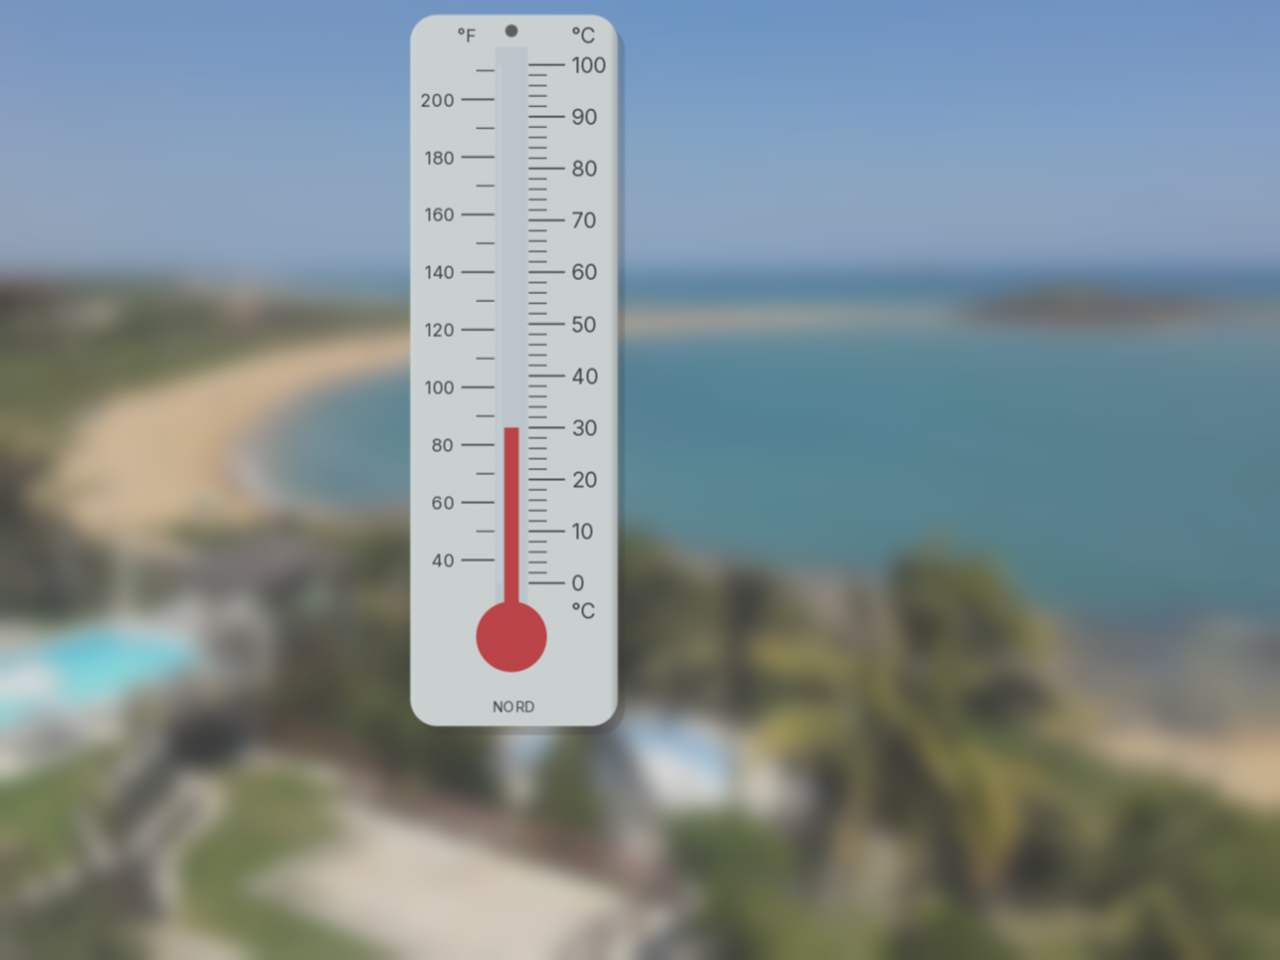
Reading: value=30 unit=°C
